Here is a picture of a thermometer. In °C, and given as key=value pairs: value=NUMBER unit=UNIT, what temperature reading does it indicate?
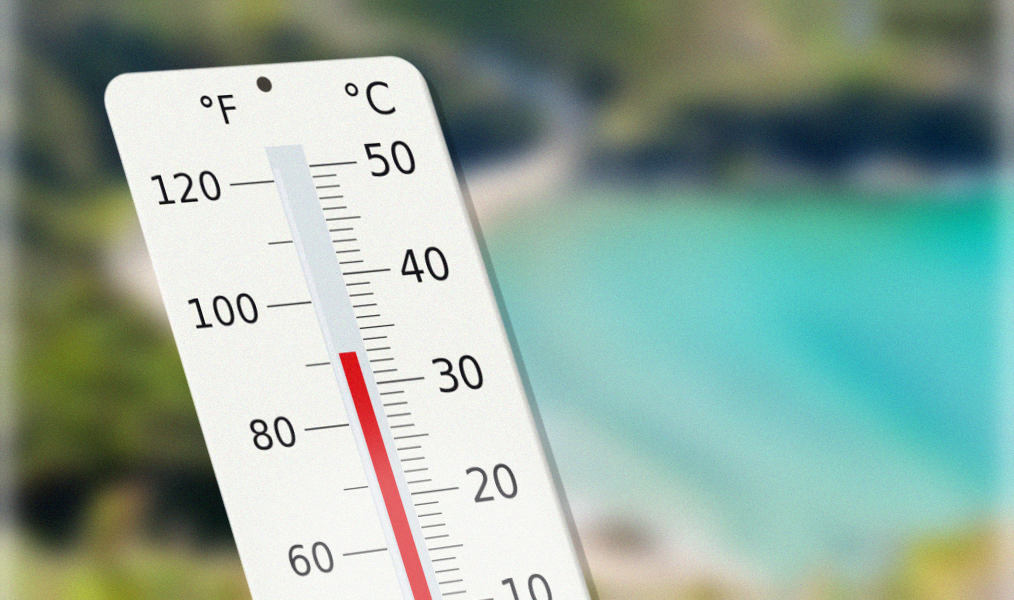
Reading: value=33 unit=°C
